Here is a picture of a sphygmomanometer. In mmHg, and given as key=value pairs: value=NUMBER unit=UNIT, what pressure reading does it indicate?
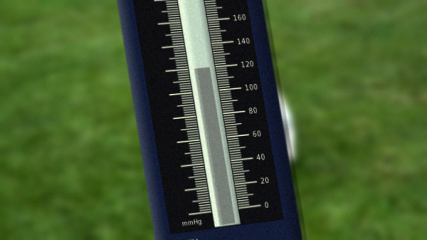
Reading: value=120 unit=mmHg
